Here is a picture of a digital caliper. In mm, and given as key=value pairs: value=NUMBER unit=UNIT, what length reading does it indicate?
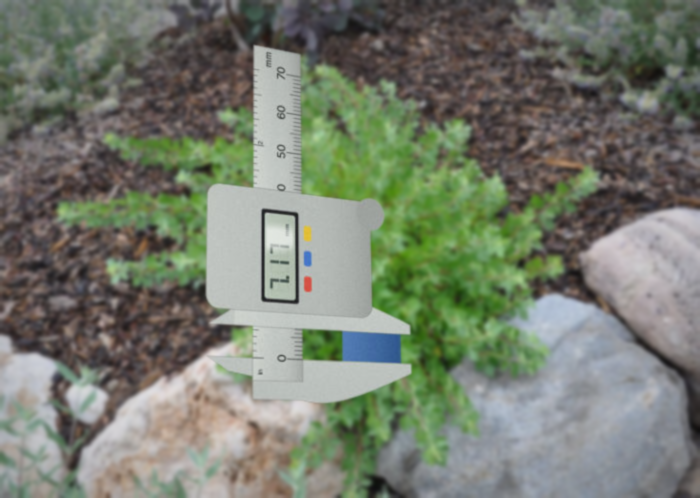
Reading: value=7.17 unit=mm
